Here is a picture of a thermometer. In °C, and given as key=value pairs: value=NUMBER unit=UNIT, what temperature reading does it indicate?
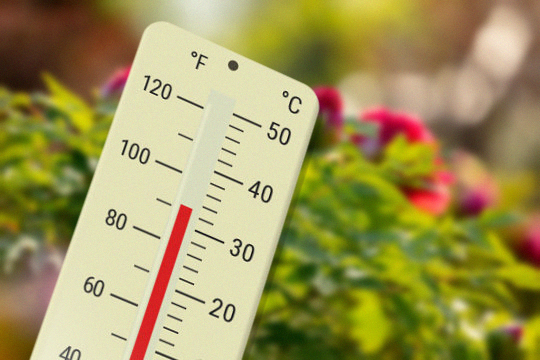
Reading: value=33 unit=°C
